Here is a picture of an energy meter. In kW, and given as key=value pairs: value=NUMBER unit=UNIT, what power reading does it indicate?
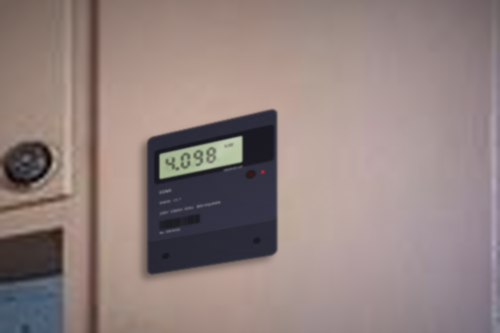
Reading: value=4.098 unit=kW
